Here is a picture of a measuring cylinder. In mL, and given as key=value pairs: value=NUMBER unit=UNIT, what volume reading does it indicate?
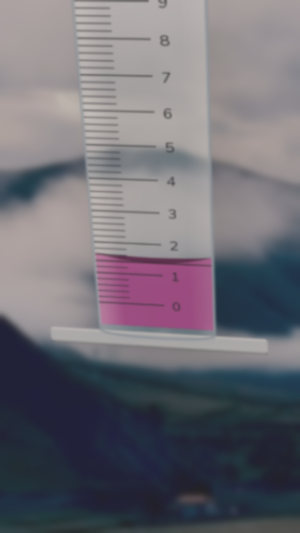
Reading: value=1.4 unit=mL
